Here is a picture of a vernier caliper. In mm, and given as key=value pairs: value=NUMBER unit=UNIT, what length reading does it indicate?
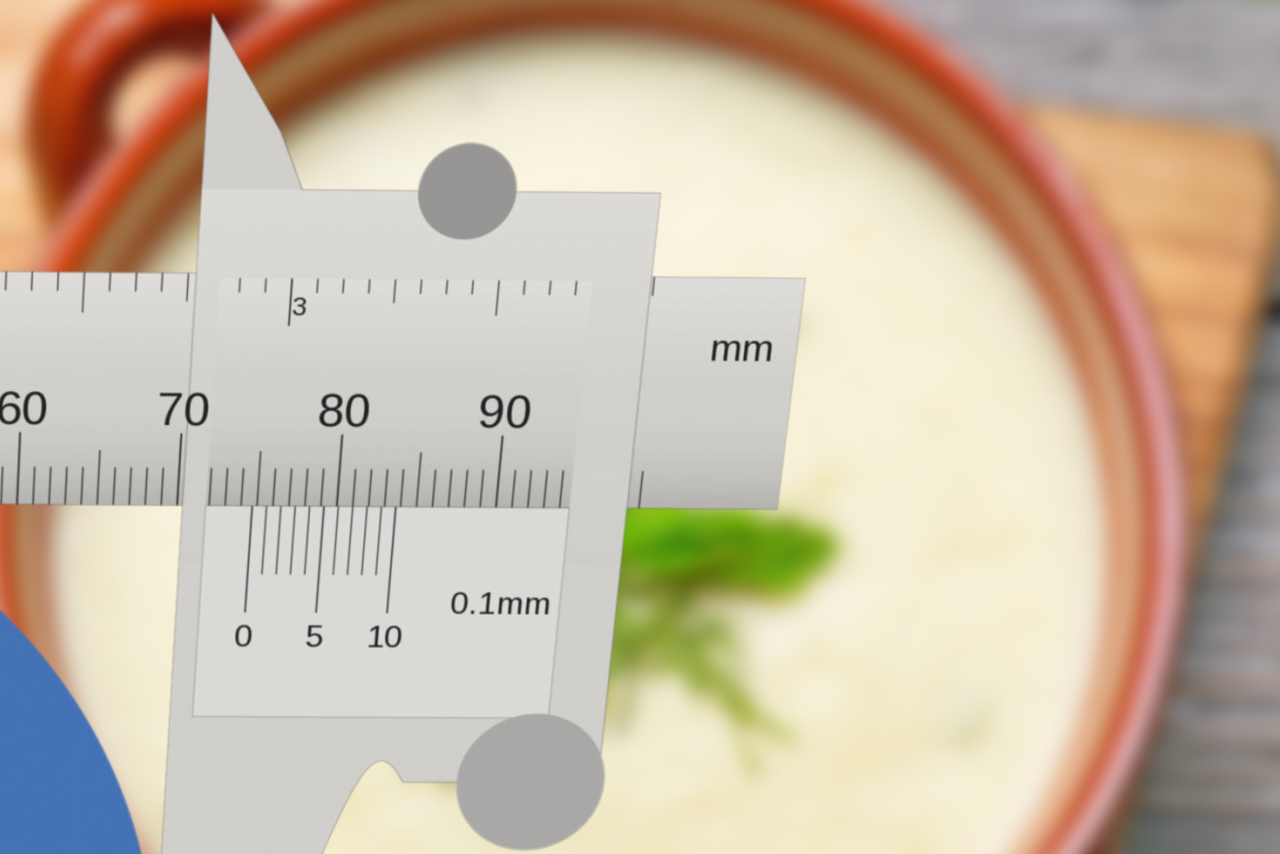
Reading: value=74.7 unit=mm
